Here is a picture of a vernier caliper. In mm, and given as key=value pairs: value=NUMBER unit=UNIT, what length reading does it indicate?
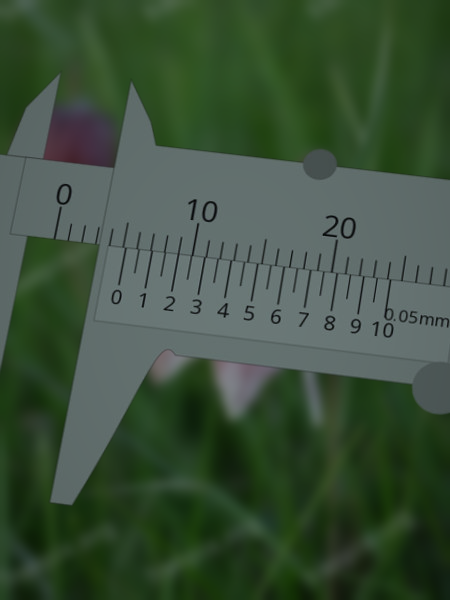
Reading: value=5.2 unit=mm
